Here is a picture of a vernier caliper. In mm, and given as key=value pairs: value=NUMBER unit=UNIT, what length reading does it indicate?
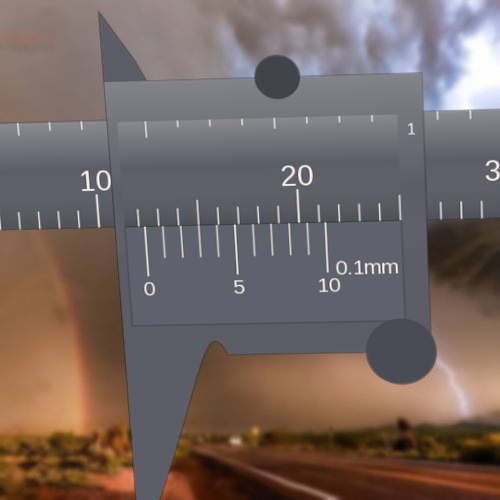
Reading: value=12.3 unit=mm
